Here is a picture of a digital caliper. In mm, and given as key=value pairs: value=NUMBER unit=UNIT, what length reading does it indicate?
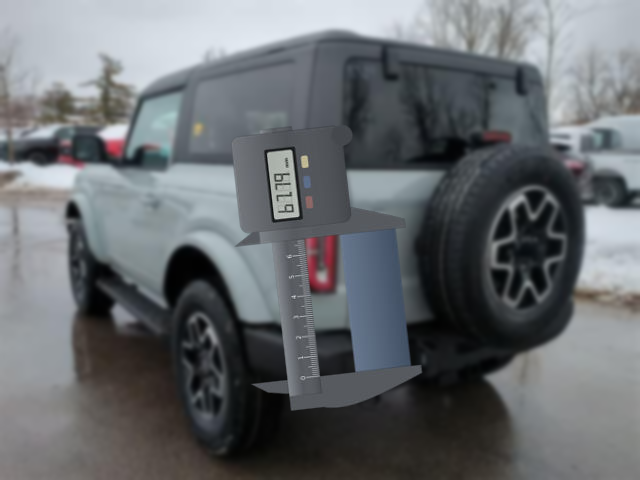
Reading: value=67.79 unit=mm
